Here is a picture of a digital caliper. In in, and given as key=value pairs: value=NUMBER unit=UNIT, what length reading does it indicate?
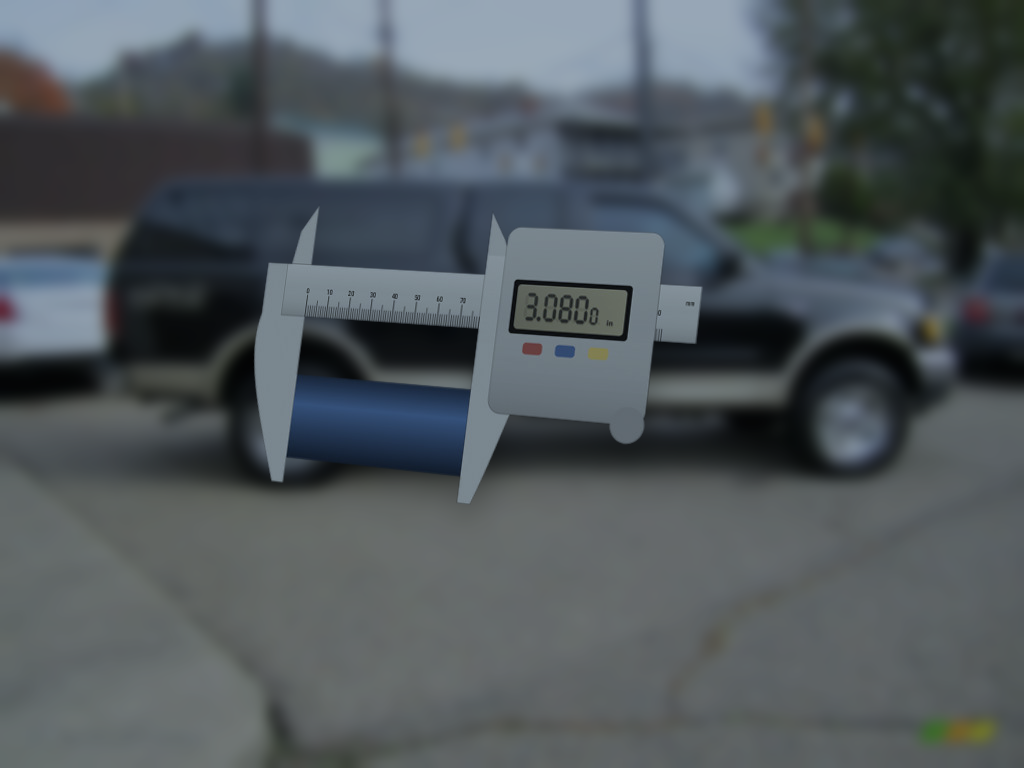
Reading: value=3.0800 unit=in
